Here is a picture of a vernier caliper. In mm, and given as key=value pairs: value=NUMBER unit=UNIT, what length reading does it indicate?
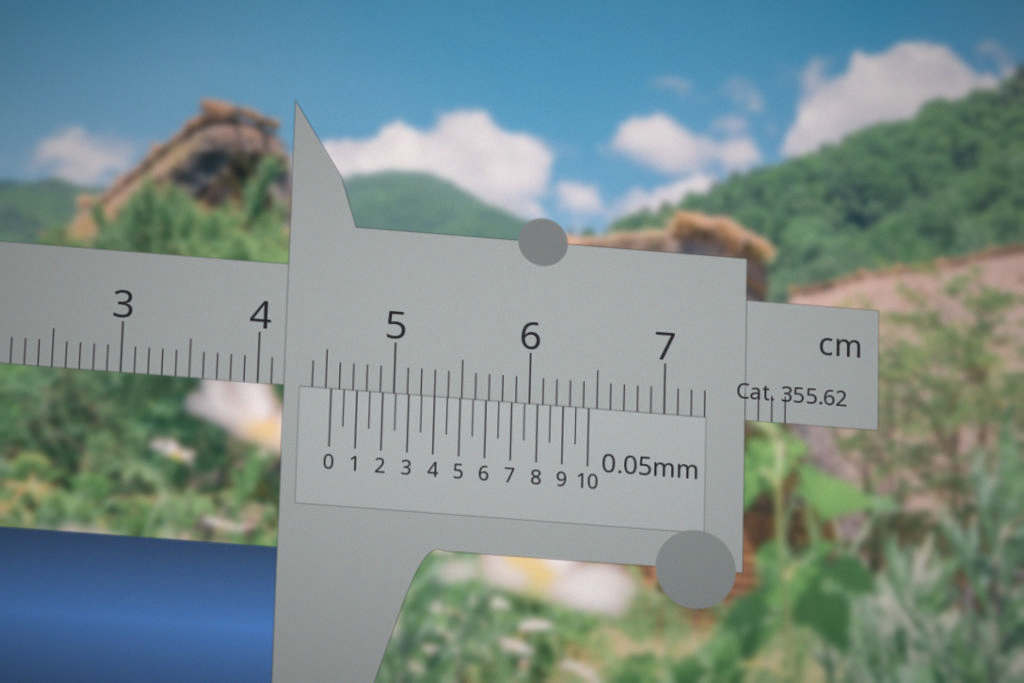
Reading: value=45.4 unit=mm
